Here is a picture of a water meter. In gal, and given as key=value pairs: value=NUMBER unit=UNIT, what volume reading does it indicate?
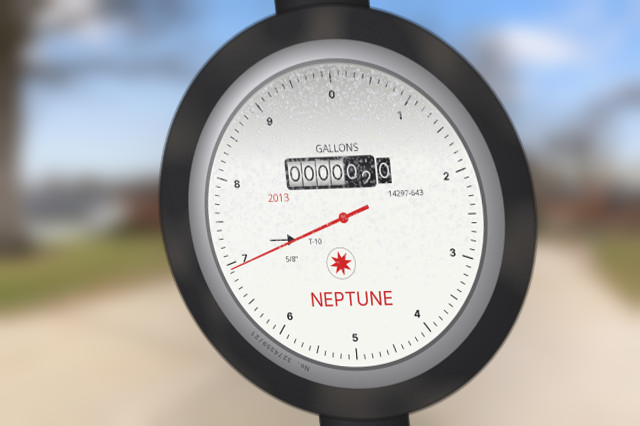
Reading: value=16.9 unit=gal
